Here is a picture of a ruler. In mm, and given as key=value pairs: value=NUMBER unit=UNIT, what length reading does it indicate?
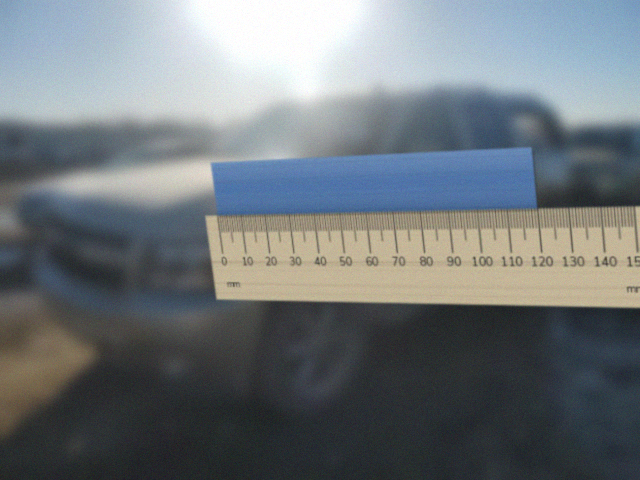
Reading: value=120 unit=mm
